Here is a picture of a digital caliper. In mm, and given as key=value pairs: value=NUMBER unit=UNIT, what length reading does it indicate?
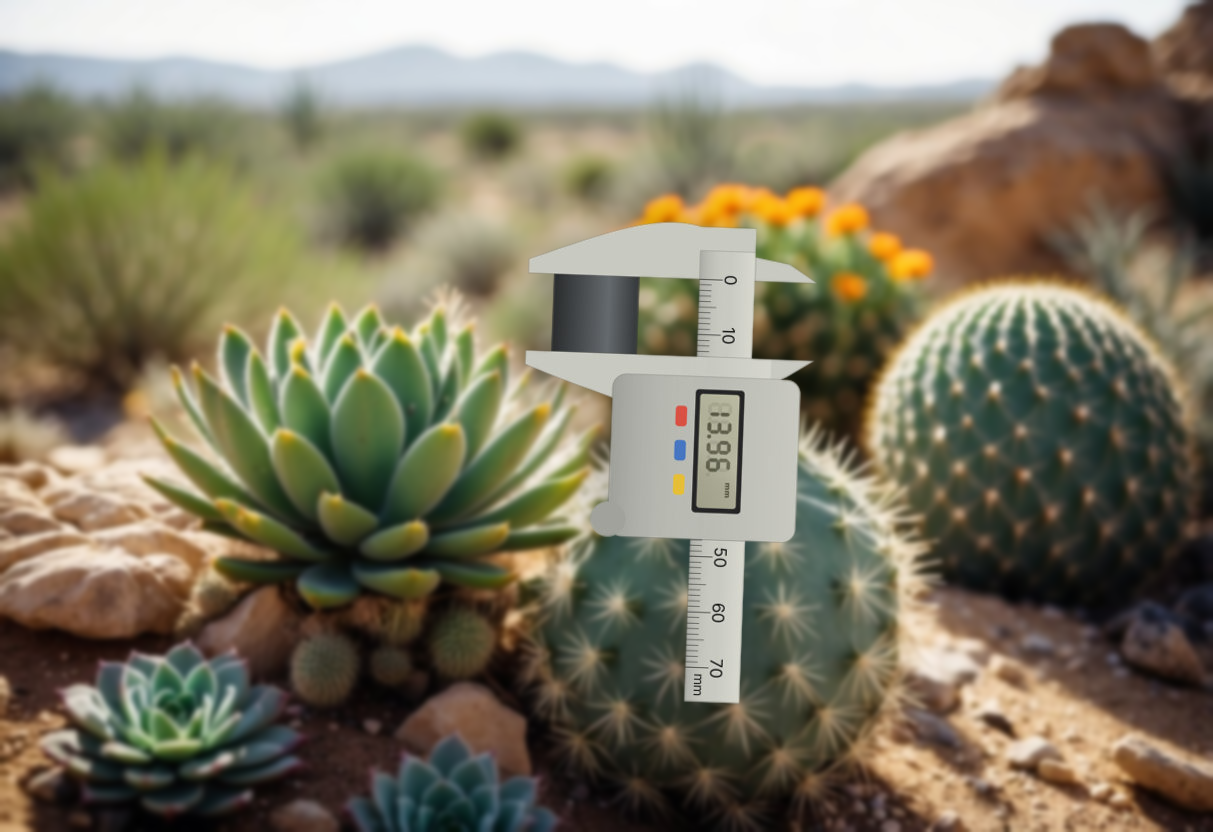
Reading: value=13.96 unit=mm
